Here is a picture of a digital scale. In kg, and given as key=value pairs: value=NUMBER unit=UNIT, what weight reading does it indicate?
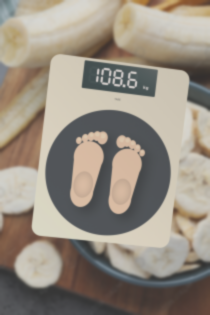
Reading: value=108.6 unit=kg
